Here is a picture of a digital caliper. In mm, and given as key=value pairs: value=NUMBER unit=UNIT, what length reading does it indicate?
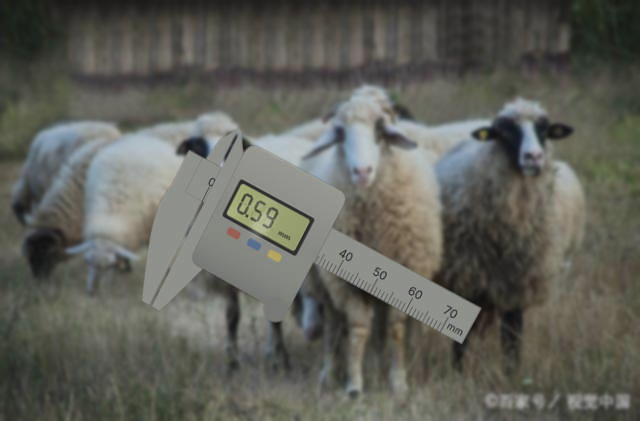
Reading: value=0.59 unit=mm
